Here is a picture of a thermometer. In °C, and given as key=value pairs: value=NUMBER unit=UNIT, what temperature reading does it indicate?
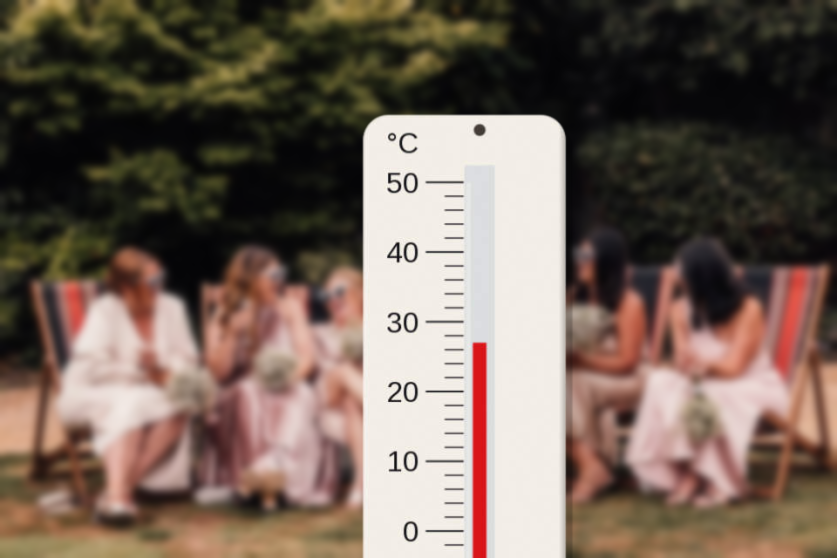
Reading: value=27 unit=°C
